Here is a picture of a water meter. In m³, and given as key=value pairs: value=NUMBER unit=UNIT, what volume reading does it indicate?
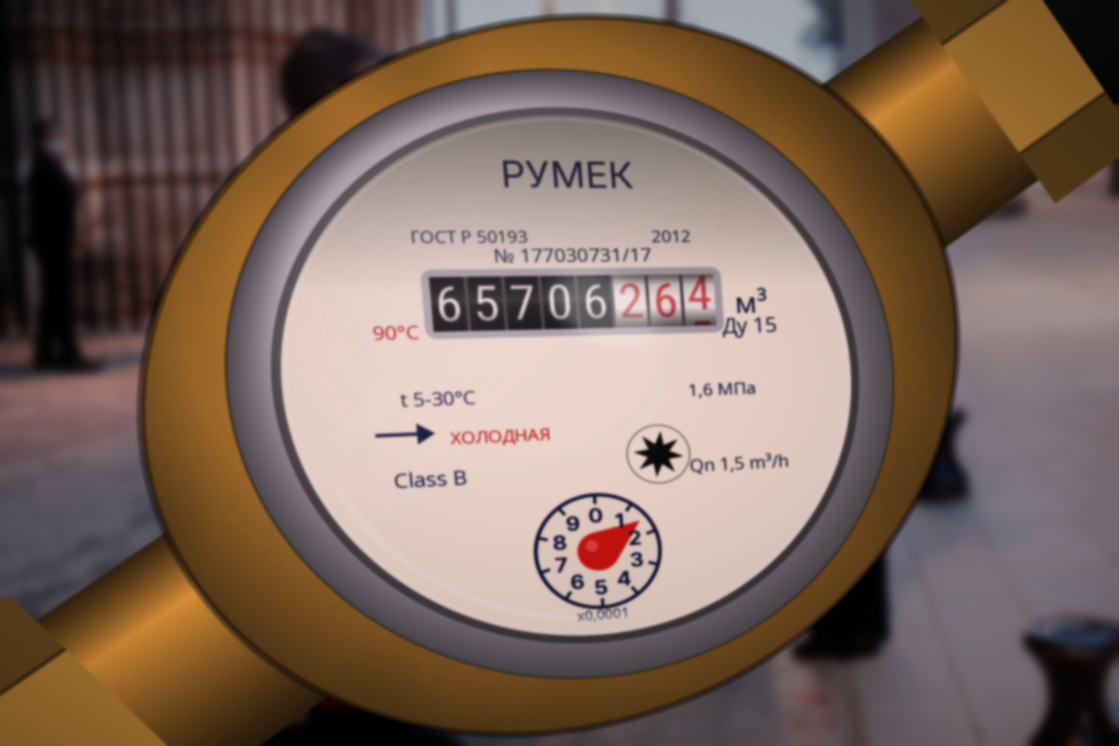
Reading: value=65706.2641 unit=m³
